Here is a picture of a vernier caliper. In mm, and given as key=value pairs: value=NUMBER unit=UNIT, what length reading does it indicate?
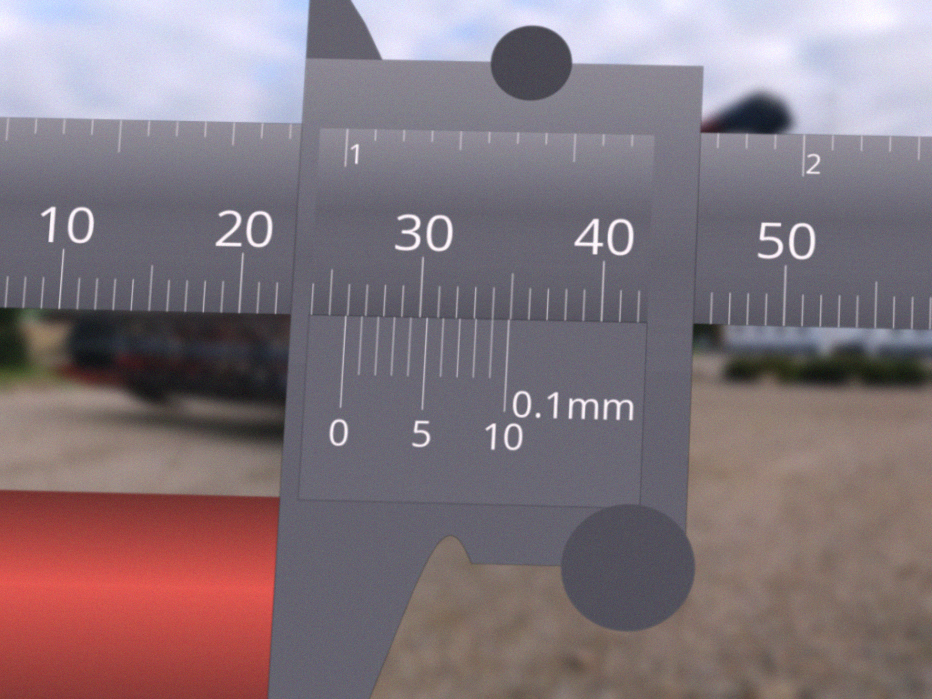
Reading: value=25.9 unit=mm
